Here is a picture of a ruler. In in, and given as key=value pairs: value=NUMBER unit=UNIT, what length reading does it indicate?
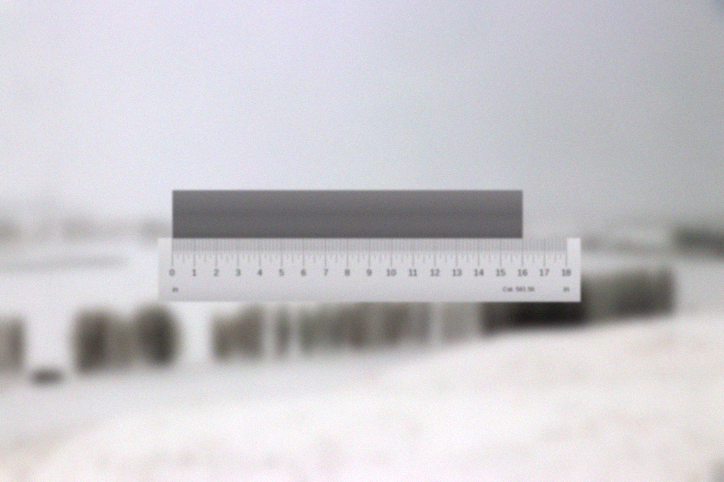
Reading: value=16 unit=in
